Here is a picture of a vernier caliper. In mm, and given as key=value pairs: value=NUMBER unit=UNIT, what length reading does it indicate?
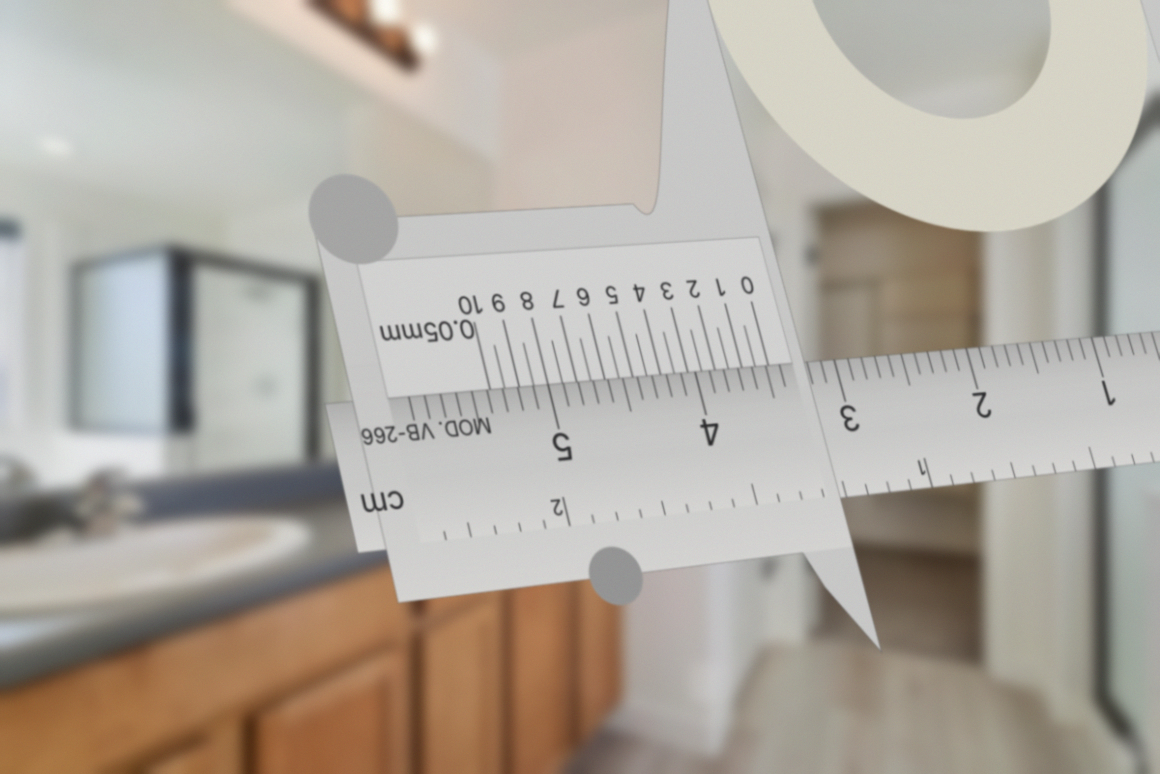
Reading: value=34.8 unit=mm
